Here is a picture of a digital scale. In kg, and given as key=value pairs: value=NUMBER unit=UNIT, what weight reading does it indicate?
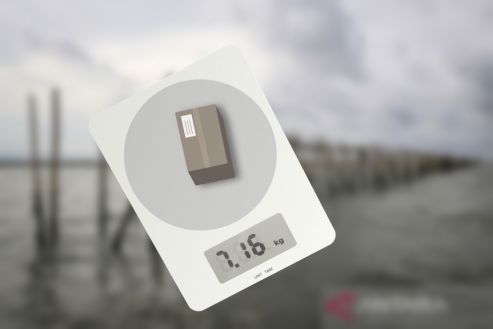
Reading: value=7.16 unit=kg
